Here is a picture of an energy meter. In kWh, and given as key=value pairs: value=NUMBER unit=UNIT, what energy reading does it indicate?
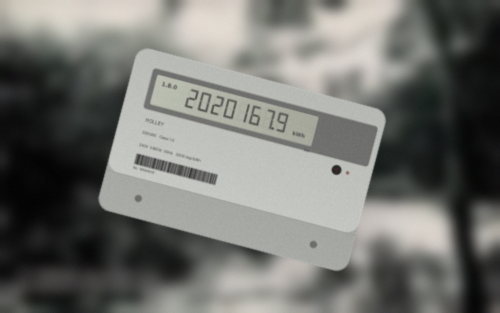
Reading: value=2020167.9 unit=kWh
